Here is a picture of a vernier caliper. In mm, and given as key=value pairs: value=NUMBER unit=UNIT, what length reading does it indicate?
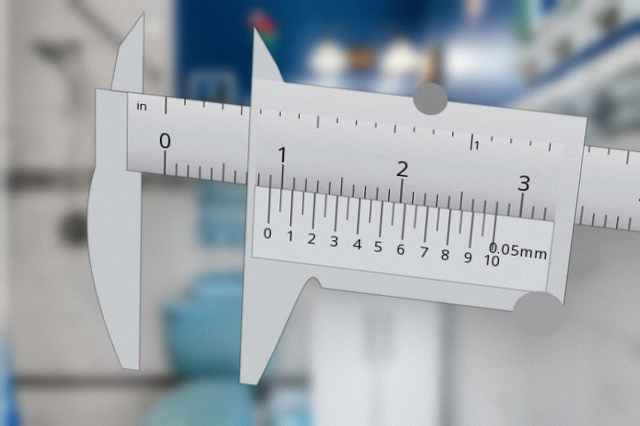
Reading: value=9.0 unit=mm
